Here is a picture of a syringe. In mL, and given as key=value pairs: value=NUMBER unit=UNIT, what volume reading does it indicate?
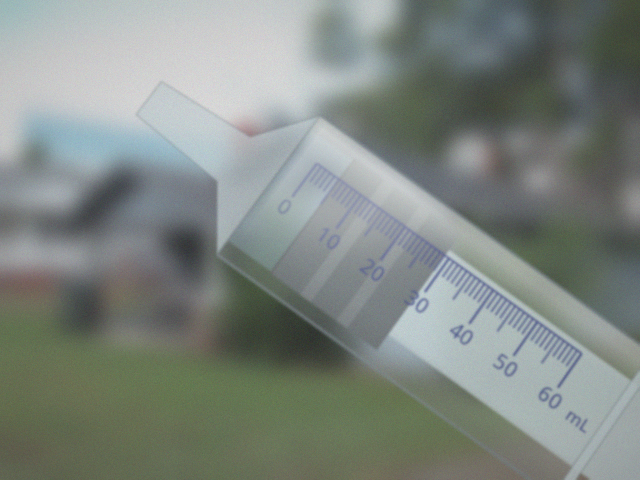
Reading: value=5 unit=mL
